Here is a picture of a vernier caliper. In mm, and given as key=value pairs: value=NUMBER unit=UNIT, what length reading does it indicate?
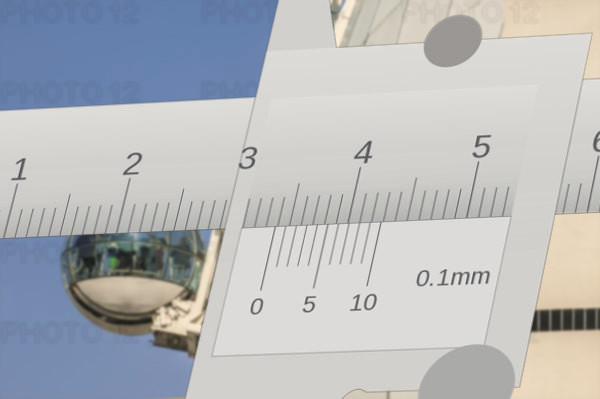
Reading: value=33.8 unit=mm
